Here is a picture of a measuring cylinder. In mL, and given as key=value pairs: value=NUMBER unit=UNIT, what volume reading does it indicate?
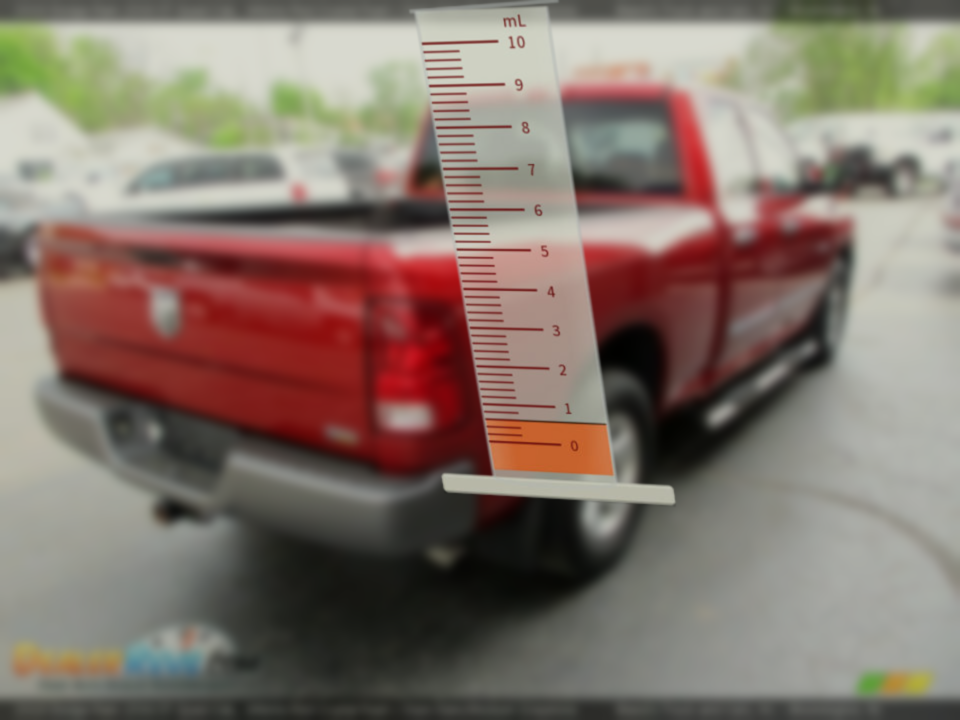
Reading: value=0.6 unit=mL
